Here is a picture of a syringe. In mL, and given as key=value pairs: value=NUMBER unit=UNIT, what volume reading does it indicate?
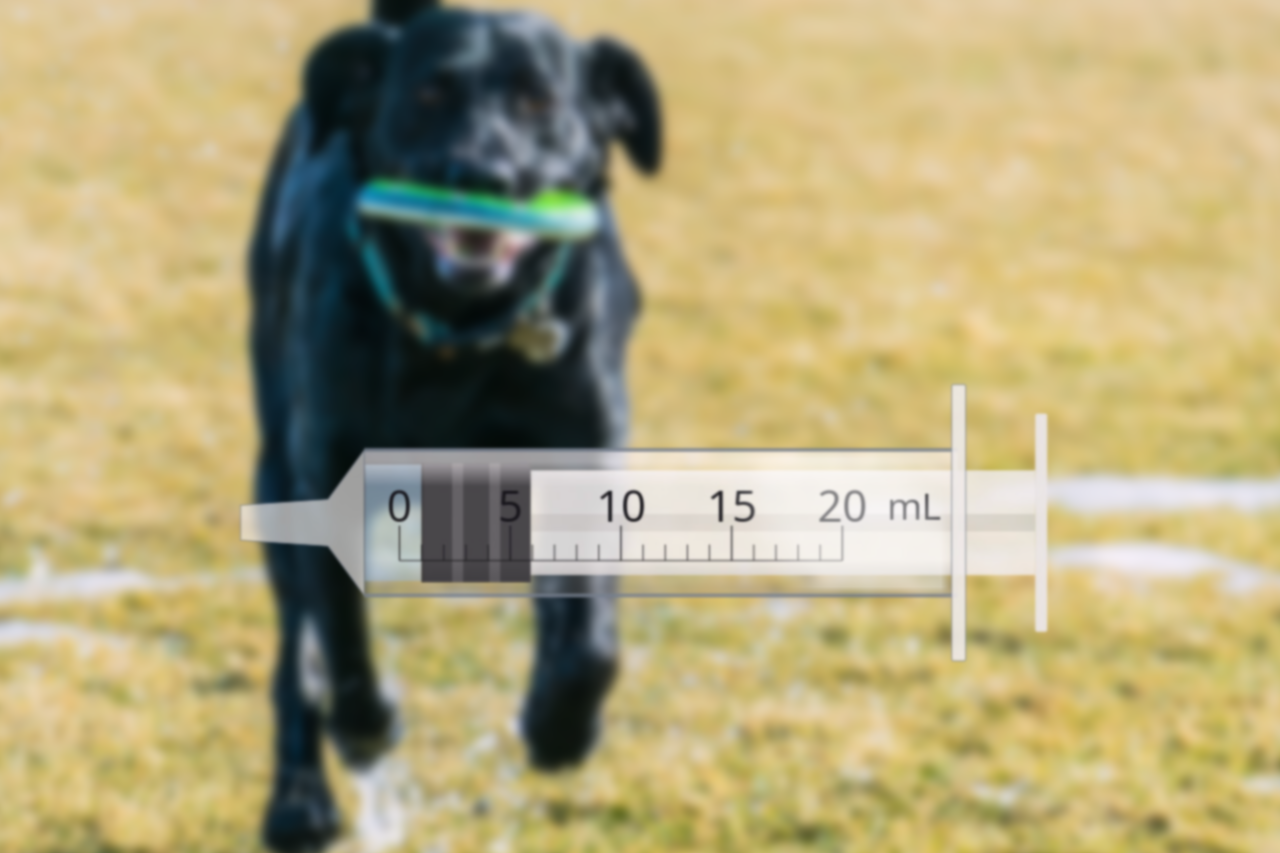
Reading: value=1 unit=mL
